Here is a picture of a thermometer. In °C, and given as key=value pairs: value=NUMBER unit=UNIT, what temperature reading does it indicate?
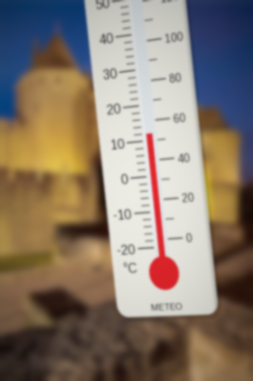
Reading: value=12 unit=°C
